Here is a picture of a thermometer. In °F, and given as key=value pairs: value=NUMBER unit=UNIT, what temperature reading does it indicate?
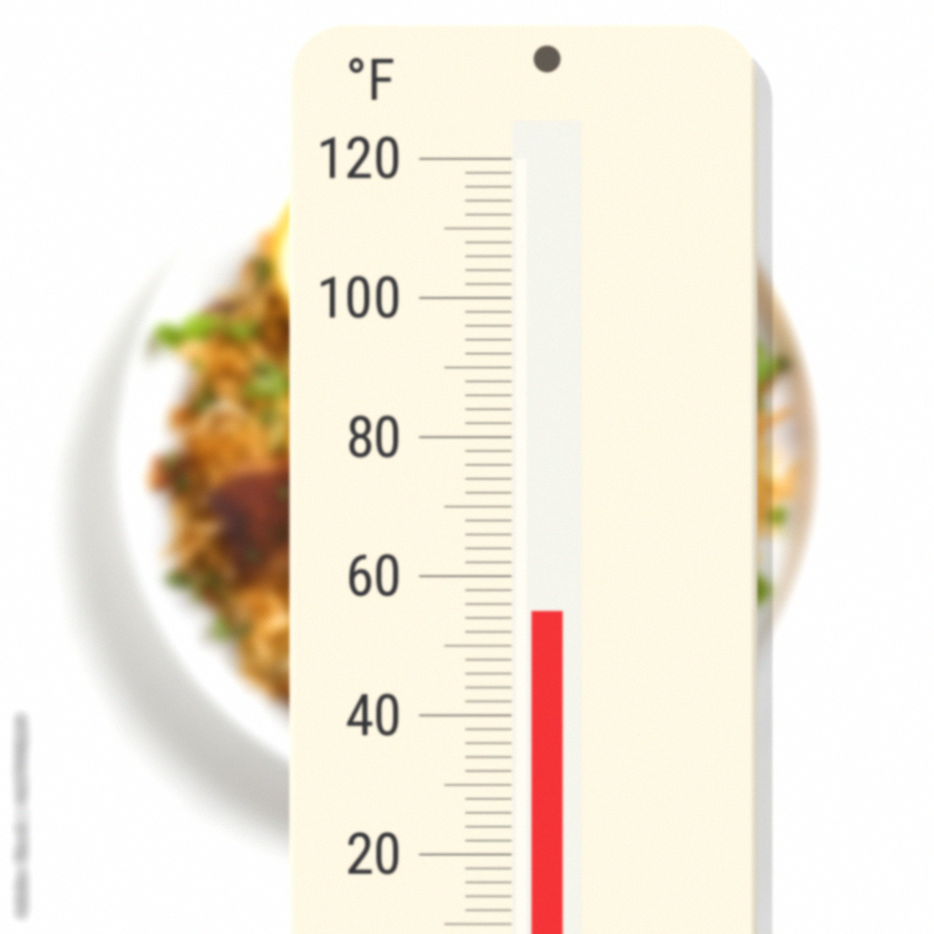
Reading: value=55 unit=°F
